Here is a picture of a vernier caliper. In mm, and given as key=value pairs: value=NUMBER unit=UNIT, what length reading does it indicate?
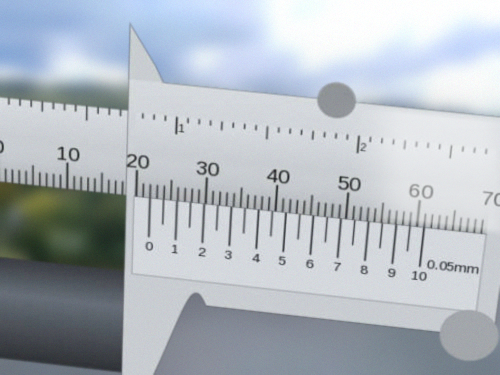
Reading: value=22.0 unit=mm
